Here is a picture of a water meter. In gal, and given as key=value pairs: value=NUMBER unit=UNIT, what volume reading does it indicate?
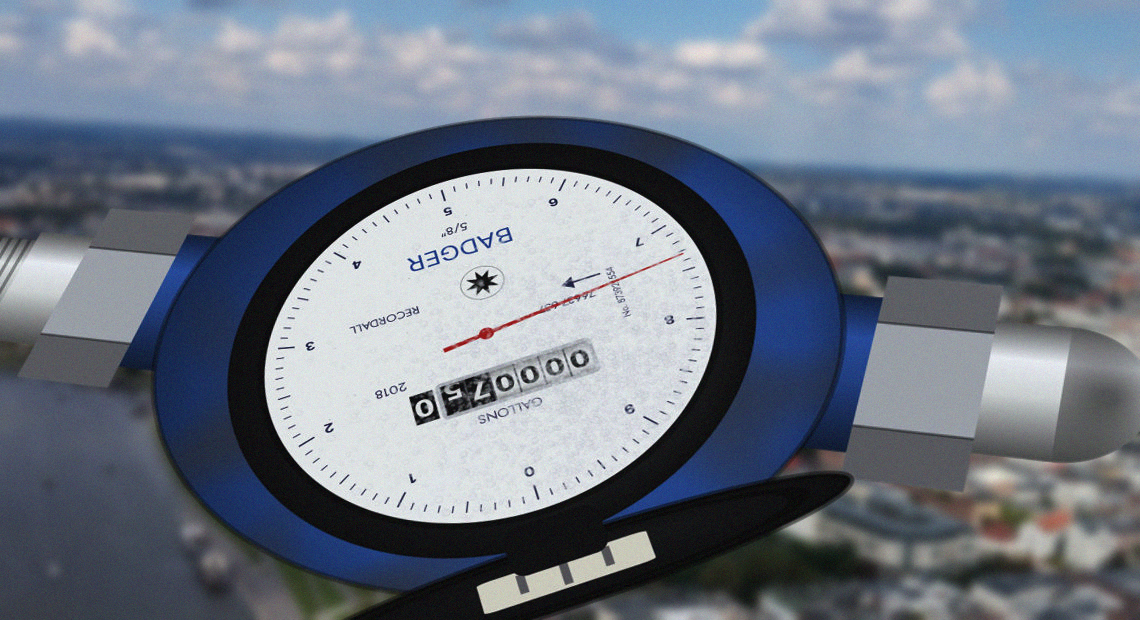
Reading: value=747.3 unit=gal
